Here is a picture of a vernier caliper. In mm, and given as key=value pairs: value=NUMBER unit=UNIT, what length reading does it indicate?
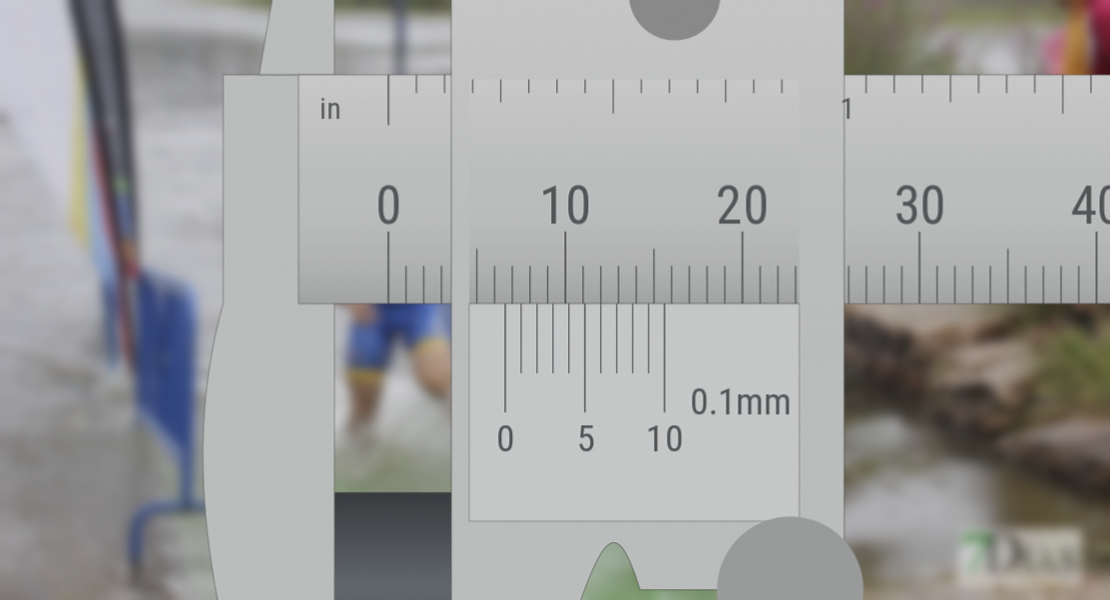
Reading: value=6.6 unit=mm
